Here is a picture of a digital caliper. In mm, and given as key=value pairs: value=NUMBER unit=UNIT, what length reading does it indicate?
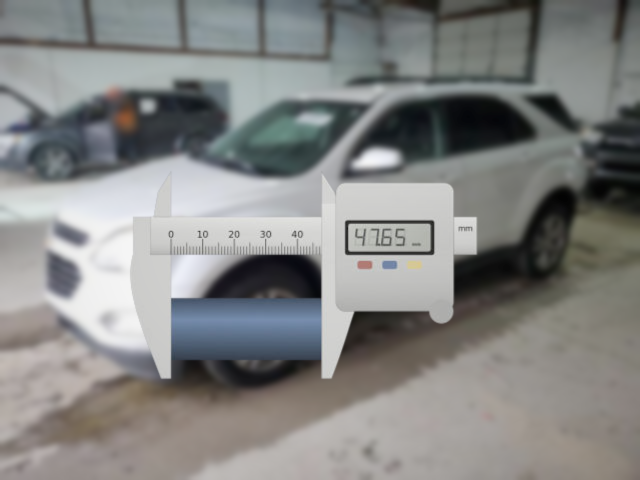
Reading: value=47.65 unit=mm
